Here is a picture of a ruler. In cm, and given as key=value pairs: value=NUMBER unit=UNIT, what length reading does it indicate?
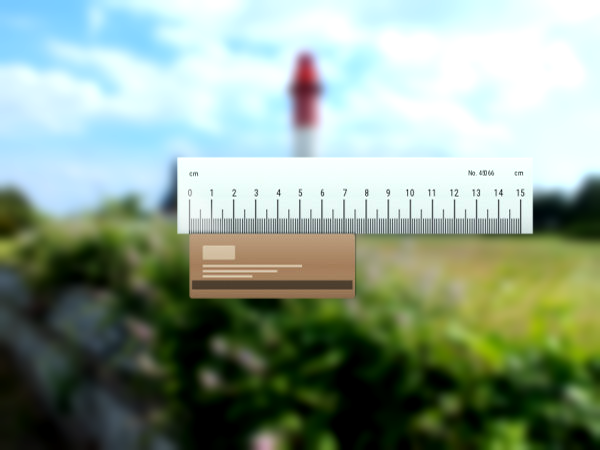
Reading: value=7.5 unit=cm
